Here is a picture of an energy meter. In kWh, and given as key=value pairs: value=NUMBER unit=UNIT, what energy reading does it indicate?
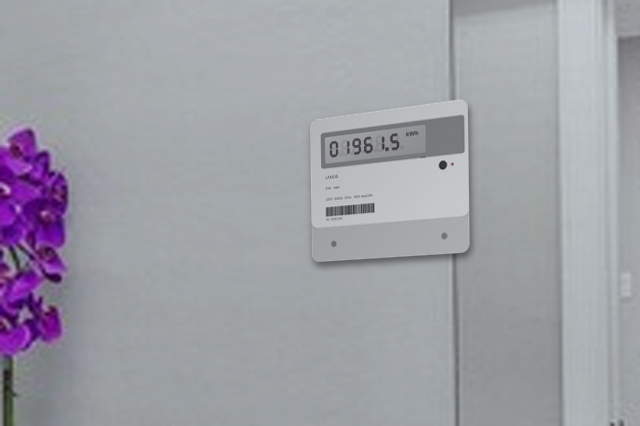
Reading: value=1961.5 unit=kWh
